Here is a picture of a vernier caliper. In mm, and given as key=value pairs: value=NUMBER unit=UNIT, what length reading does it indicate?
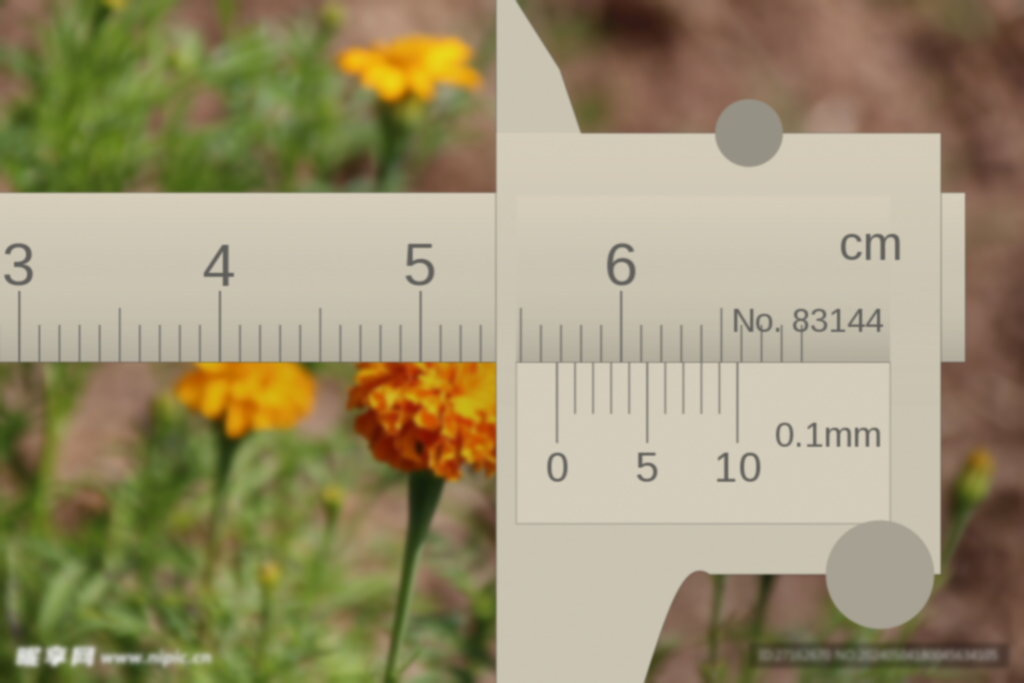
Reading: value=56.8 unit=mm
